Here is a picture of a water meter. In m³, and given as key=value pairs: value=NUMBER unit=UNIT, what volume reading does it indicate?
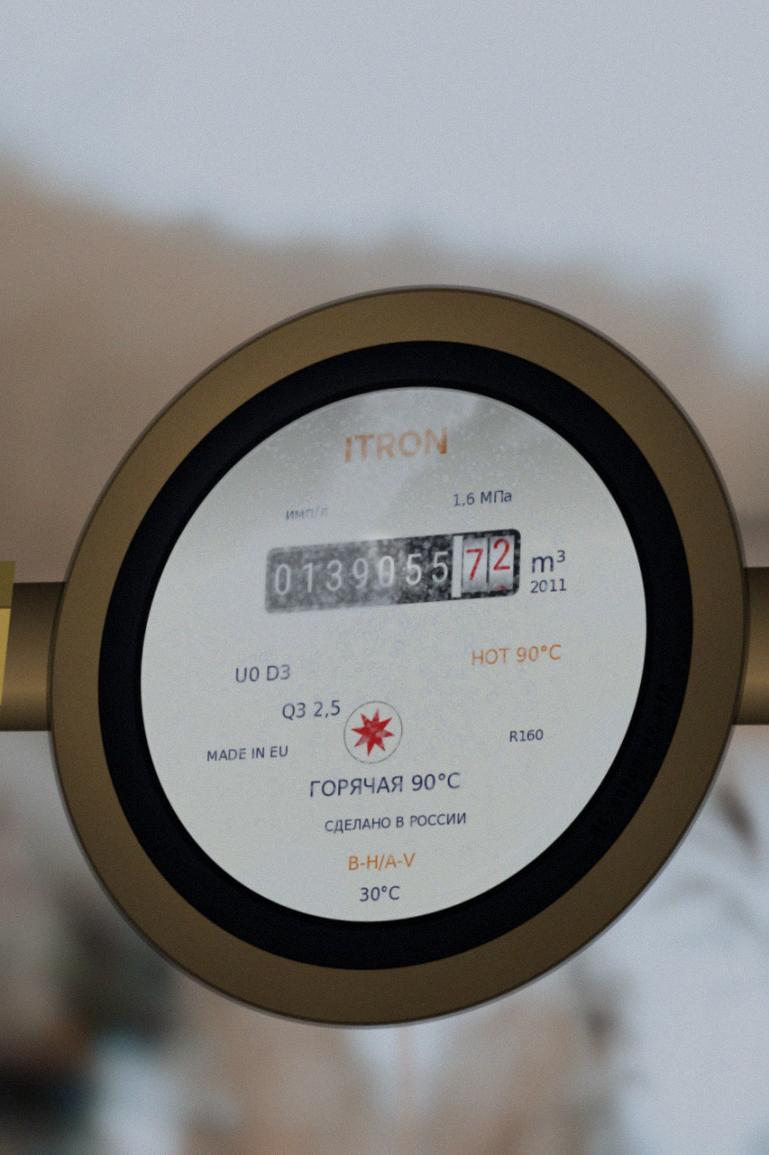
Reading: value=139055.72 unit=m³
